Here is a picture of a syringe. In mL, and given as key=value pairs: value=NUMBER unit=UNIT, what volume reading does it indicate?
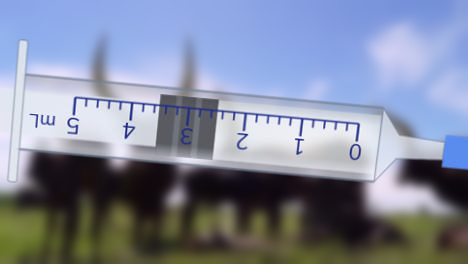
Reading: value=2.5 unit=mL
